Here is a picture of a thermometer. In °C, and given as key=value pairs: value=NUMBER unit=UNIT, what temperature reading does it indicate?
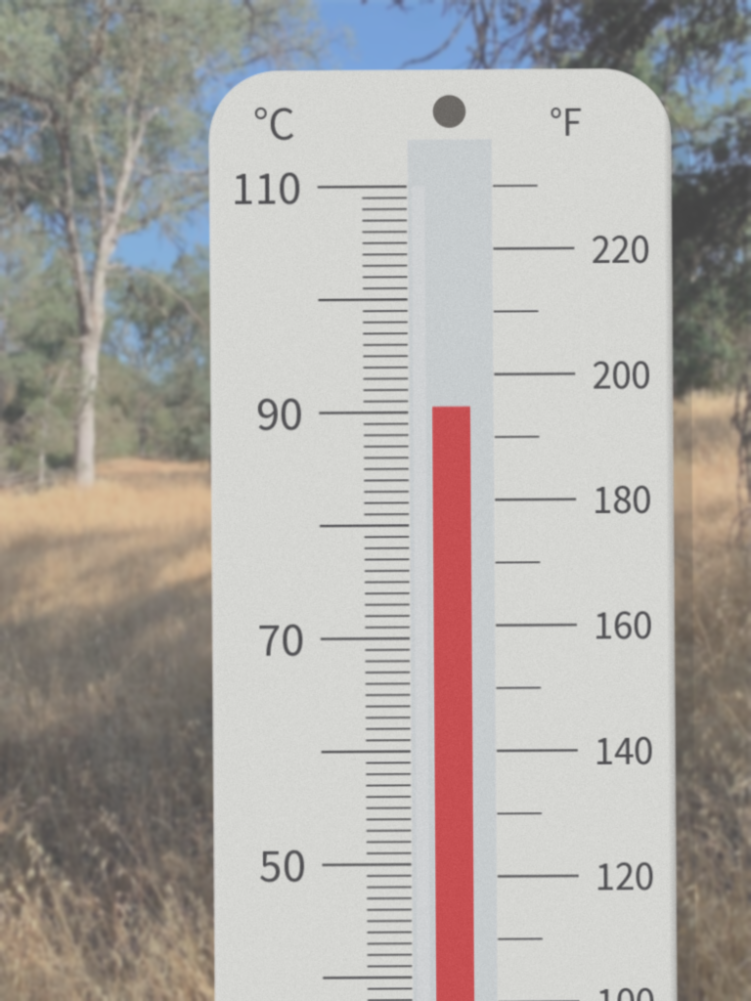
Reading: value=90.5 unit=°C
